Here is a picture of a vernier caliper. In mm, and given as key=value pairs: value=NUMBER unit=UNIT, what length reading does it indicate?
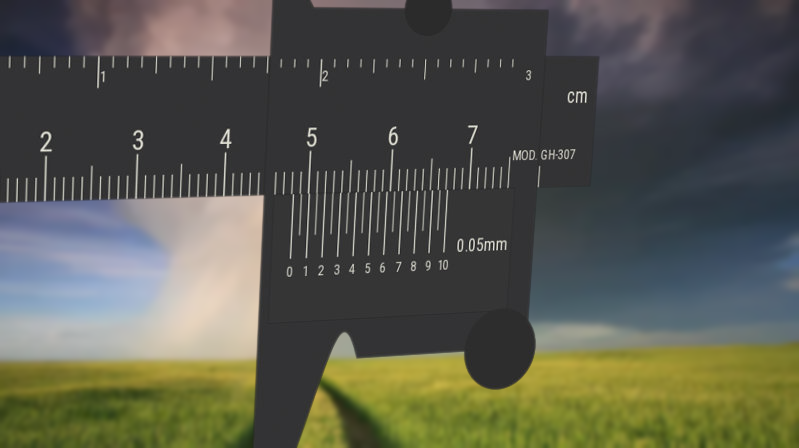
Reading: value=48.2 unit=mm
